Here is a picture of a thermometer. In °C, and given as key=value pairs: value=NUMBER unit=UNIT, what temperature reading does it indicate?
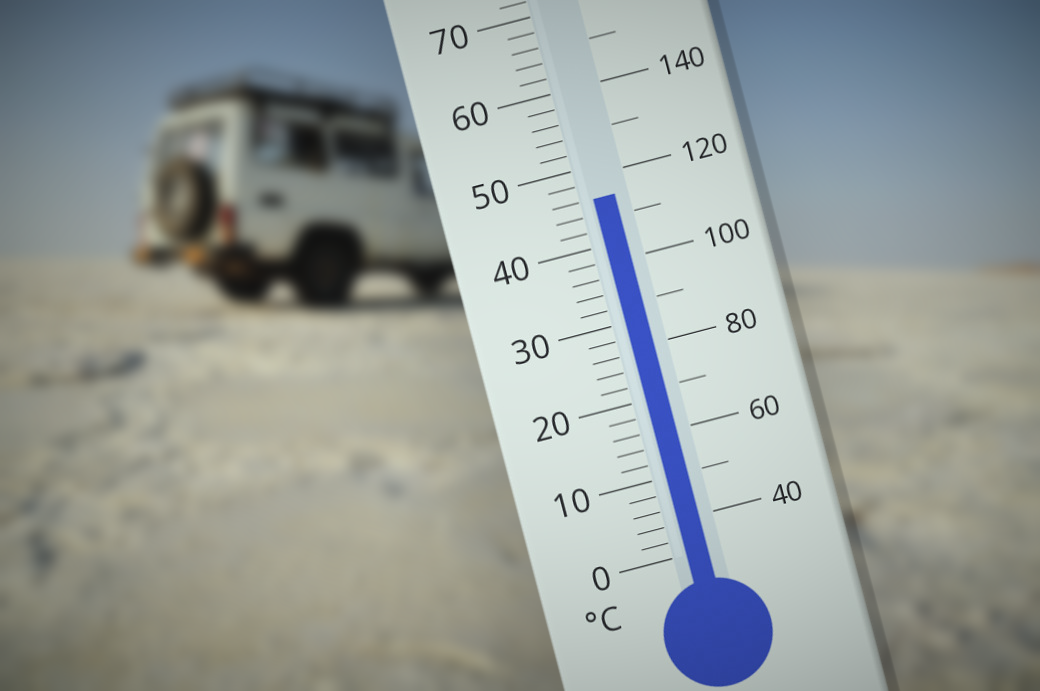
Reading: value=46 unit=°C
